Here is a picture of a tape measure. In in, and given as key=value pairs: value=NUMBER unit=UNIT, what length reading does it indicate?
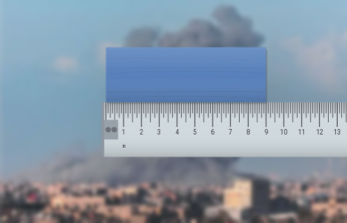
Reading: value=9 unit=in
